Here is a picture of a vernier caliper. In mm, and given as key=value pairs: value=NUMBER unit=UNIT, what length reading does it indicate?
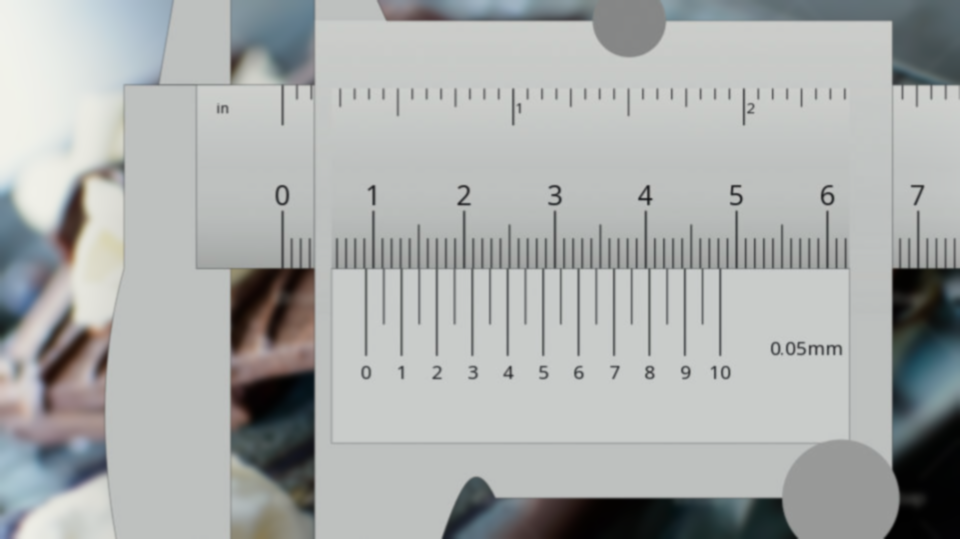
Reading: value=9.2 unit=mm
